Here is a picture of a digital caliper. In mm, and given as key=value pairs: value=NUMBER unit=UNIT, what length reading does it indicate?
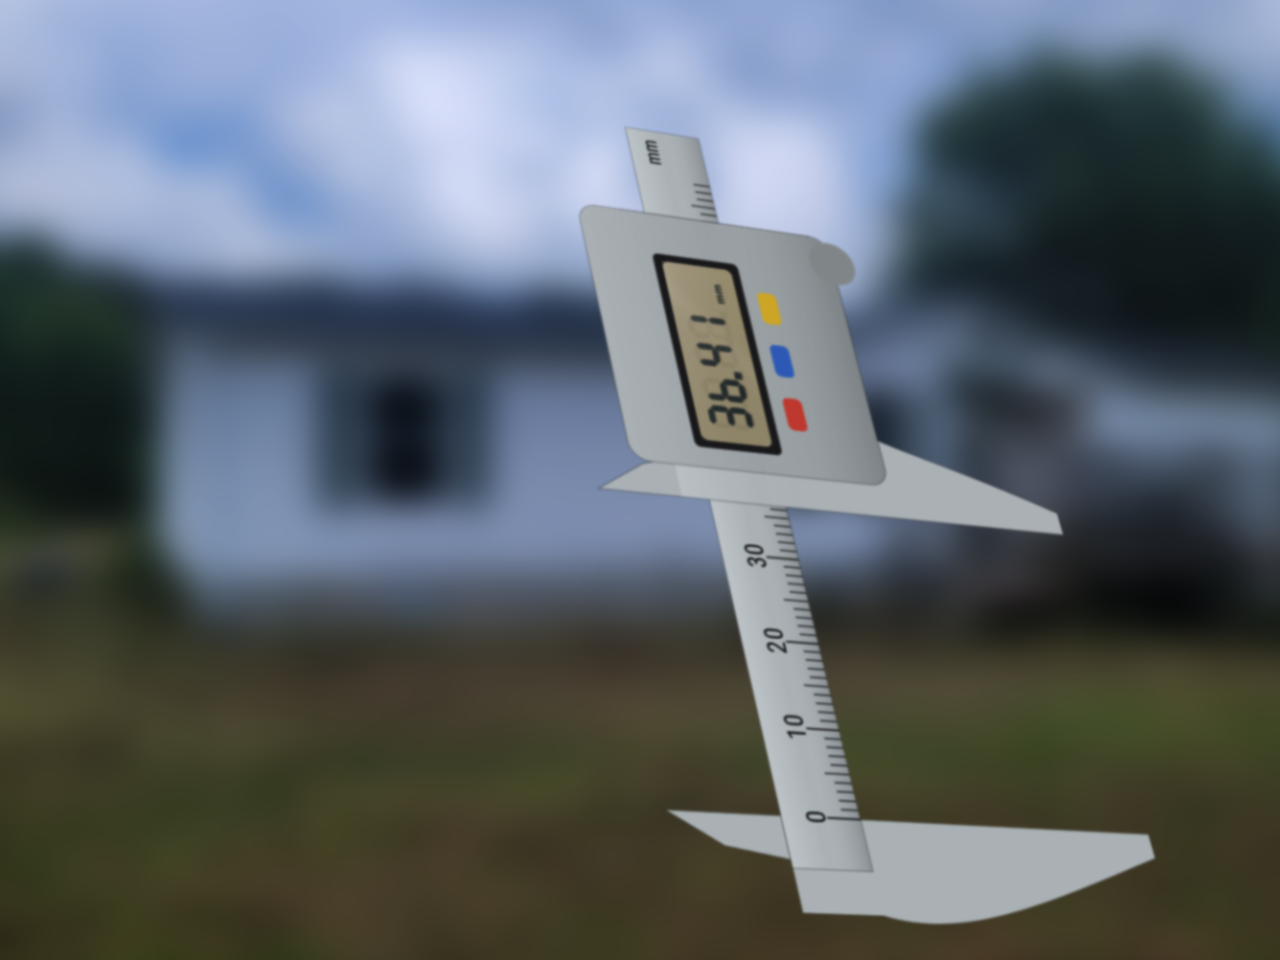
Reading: value=36.41 unit=mm
